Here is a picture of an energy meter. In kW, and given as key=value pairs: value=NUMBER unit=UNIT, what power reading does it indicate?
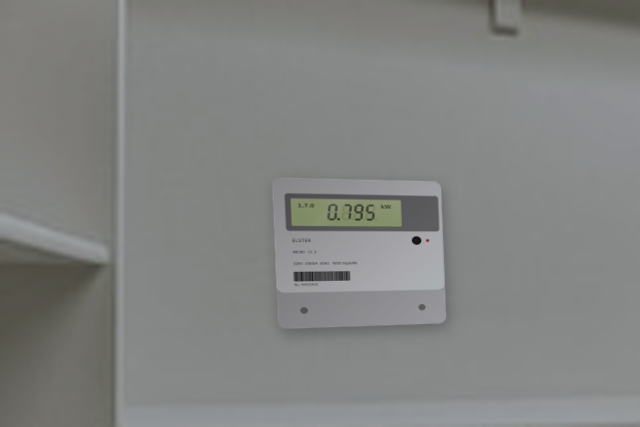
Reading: value=0.795 unit=kW
